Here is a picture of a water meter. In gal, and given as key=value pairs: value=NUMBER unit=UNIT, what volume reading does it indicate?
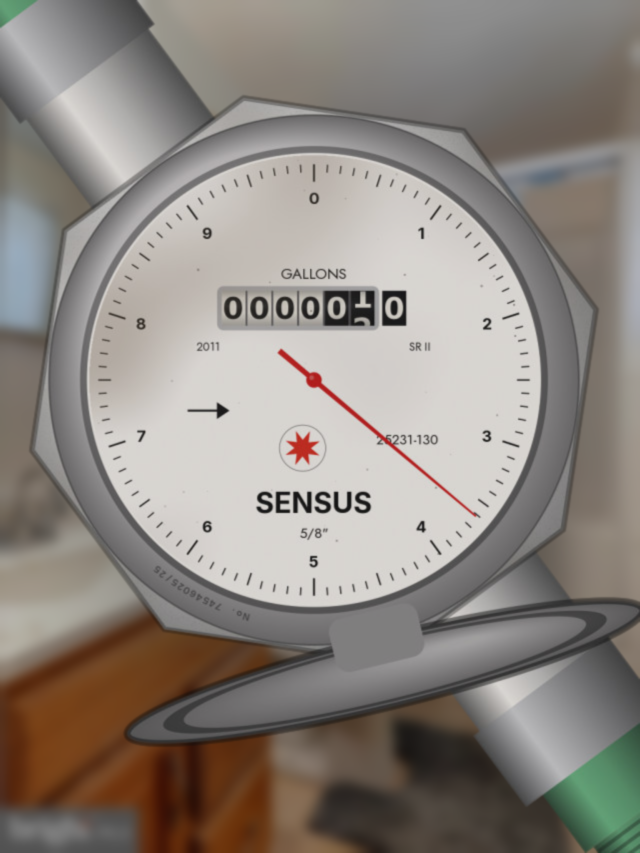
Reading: value=13.6 unit=gal
